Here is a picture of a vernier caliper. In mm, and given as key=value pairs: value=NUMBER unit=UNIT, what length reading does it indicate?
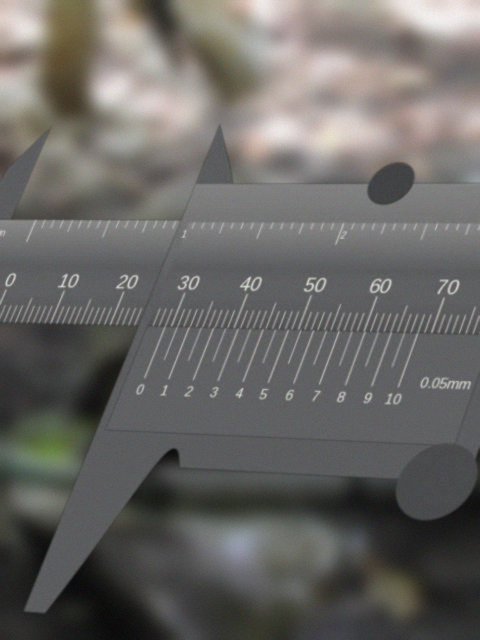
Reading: value=29.0 unit=mm
